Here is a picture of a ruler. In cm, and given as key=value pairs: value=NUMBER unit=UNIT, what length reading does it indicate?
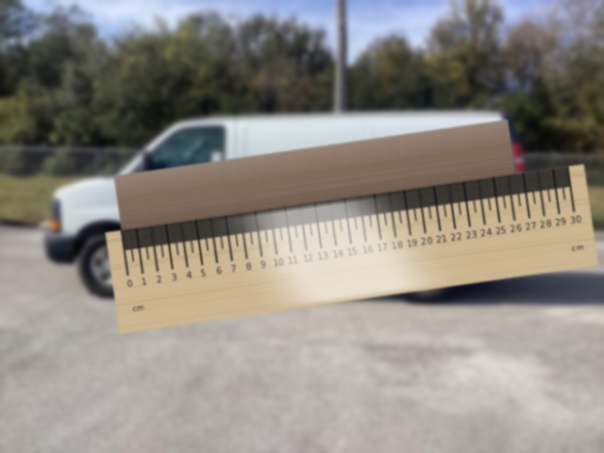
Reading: value=26.5 unit=cm
